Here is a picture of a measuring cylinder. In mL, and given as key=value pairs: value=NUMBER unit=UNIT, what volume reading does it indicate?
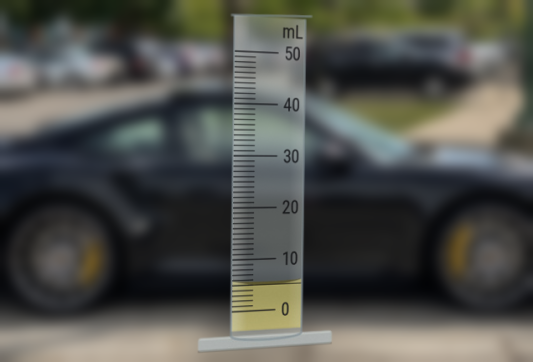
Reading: value=5 unit=mL
